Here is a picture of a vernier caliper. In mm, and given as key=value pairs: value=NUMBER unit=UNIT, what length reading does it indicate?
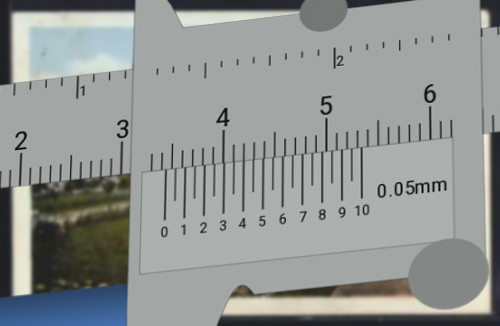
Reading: value=34.4 unit=mm
